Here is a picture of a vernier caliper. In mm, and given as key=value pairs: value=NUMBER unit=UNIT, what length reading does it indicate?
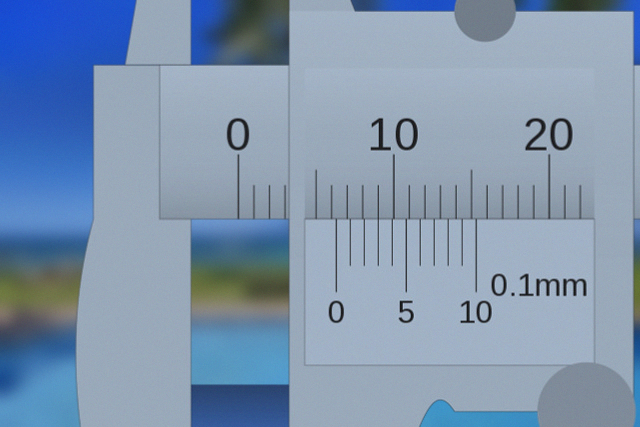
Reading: value=6.3 unit=mm
